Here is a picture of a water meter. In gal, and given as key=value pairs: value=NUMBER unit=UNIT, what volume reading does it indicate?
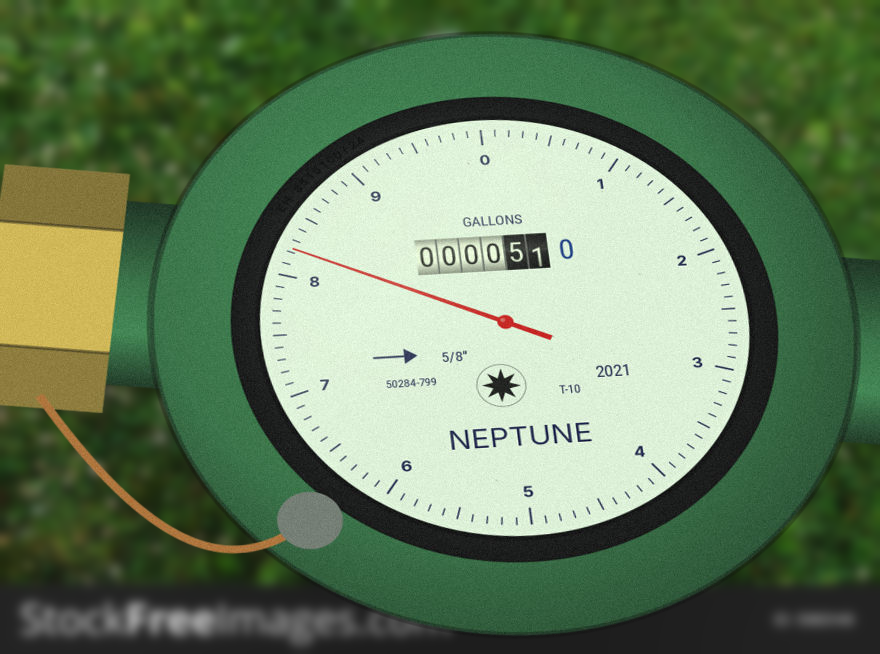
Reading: value=508.2 unit=gal
